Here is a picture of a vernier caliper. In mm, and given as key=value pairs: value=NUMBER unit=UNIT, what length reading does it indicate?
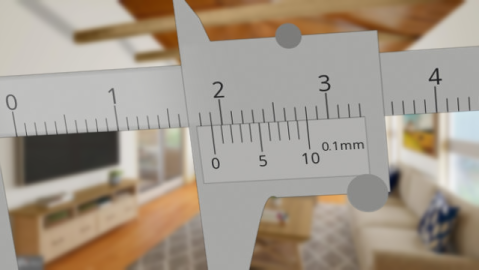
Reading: value=19.0 unit=mm
